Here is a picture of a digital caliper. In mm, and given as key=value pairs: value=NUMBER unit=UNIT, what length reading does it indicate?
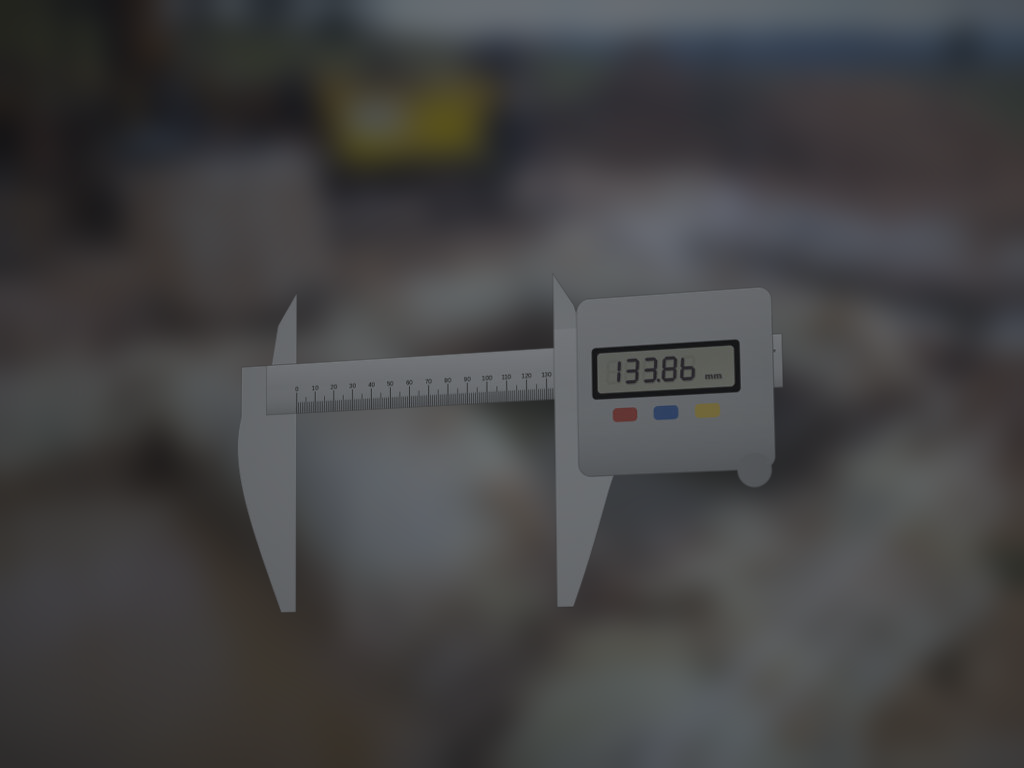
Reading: value=133.86 unit=mm
